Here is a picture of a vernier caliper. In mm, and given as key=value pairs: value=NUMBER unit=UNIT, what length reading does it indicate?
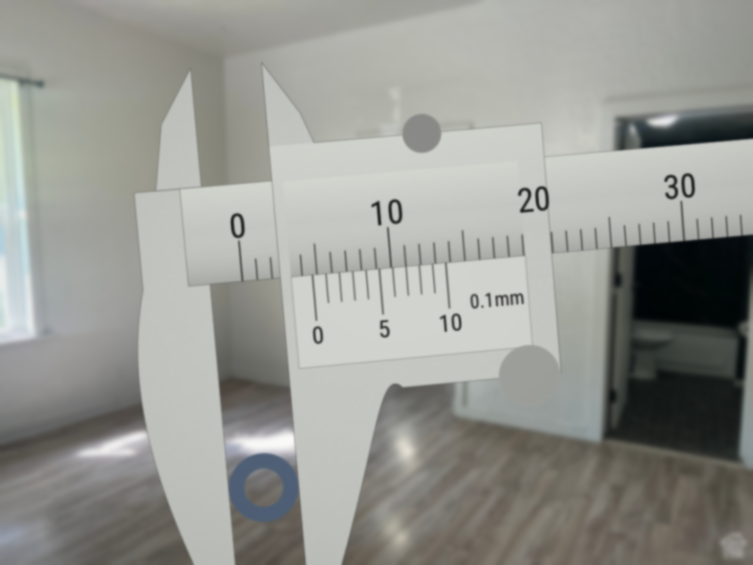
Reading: value=4.7 unit=mm
